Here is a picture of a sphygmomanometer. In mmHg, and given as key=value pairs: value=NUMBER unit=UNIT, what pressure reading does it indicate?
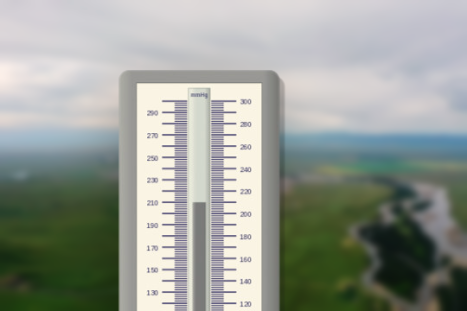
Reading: value=210 unit=mmHg
